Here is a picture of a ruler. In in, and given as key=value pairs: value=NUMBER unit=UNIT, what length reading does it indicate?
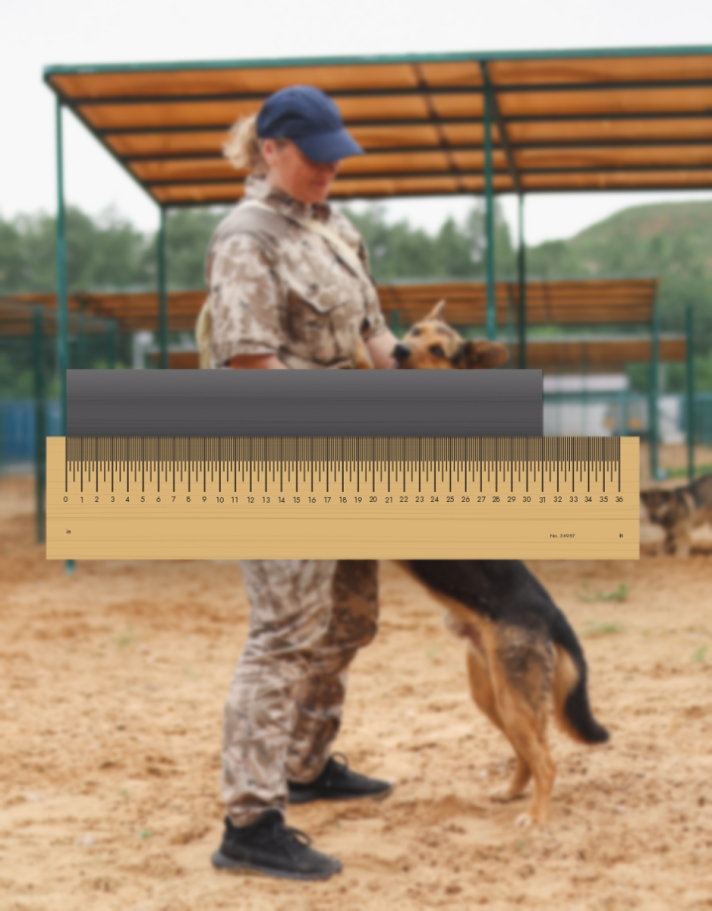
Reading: value=31 unit=in
